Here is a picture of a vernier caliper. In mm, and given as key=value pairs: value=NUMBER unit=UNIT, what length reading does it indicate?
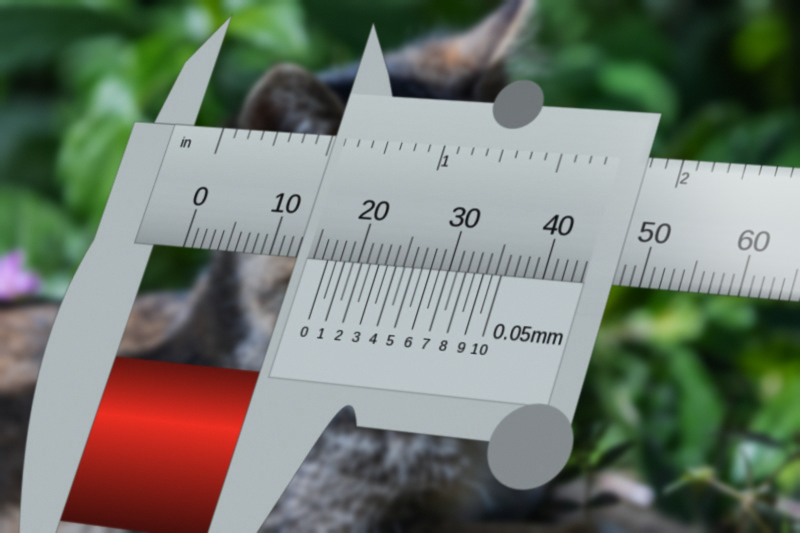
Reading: value=16.6 unit=mm
